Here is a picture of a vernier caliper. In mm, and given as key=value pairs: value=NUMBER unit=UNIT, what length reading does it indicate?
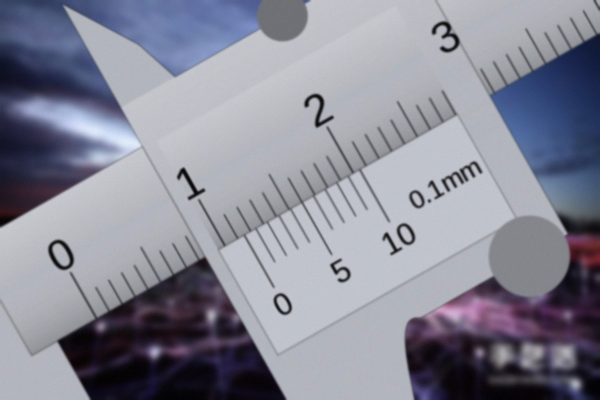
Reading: value=11.5 unit=mm
